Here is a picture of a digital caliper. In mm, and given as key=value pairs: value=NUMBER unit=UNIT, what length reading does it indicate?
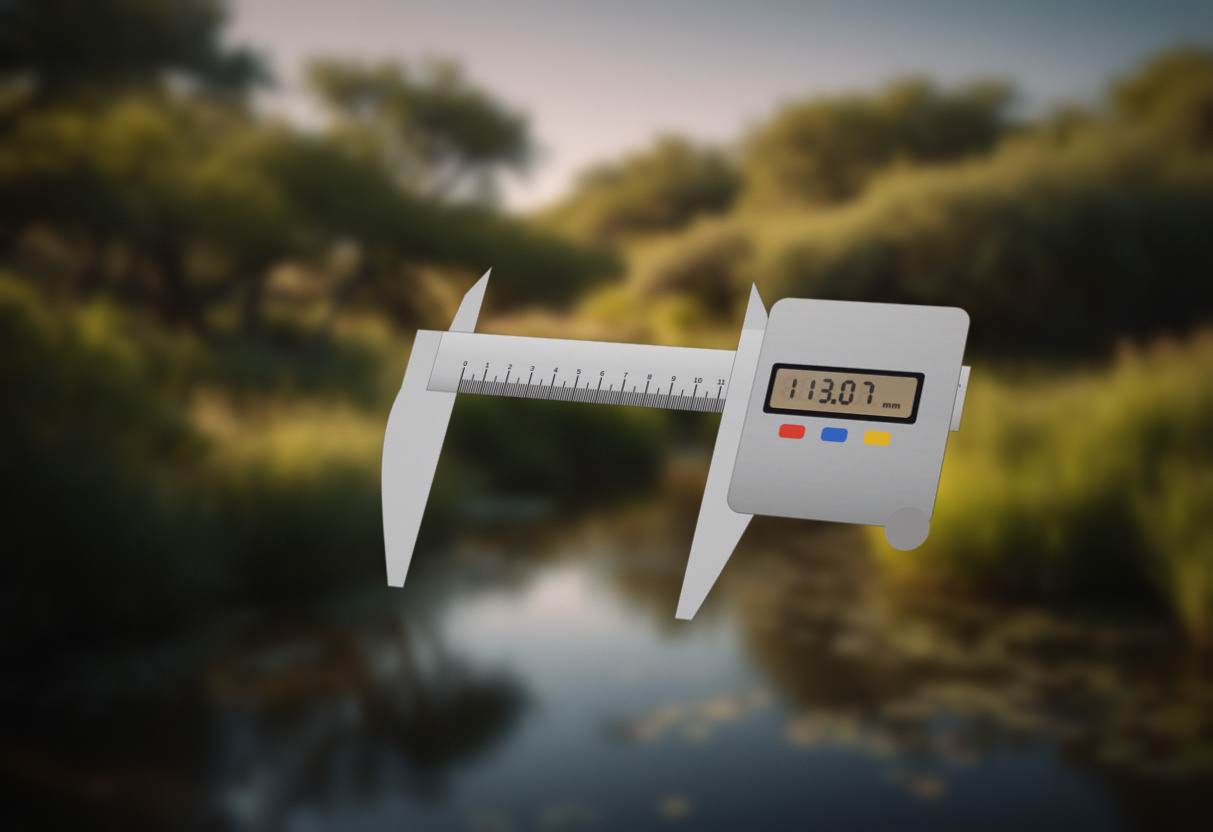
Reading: value=113.07 unit=mm
